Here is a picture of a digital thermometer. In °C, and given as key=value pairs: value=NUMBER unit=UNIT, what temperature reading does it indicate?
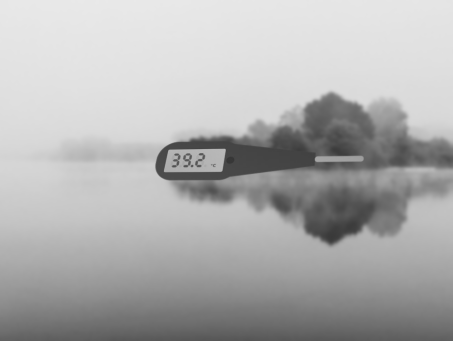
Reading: value=39.2 unit=°C
